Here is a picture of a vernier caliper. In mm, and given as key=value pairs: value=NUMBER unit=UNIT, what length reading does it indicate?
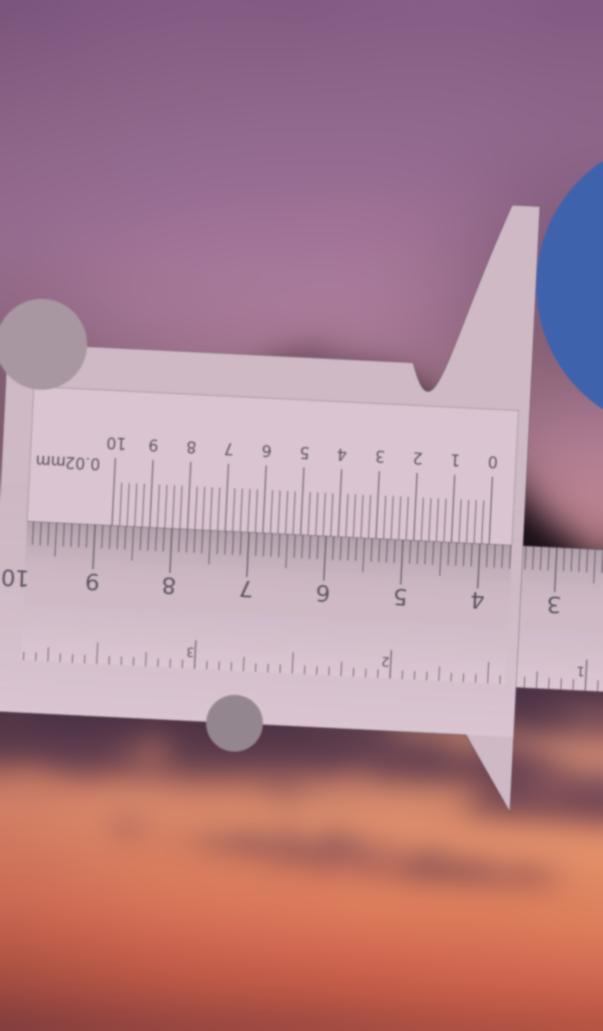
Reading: value=38.8 unit=mm
